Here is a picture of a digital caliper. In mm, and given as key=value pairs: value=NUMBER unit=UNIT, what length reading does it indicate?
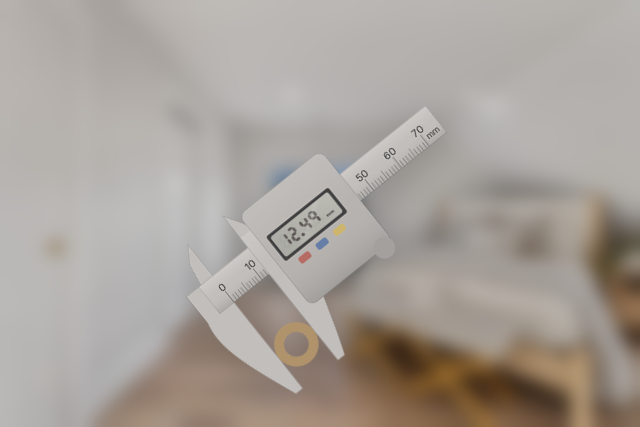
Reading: value=12.49 unit=mm
